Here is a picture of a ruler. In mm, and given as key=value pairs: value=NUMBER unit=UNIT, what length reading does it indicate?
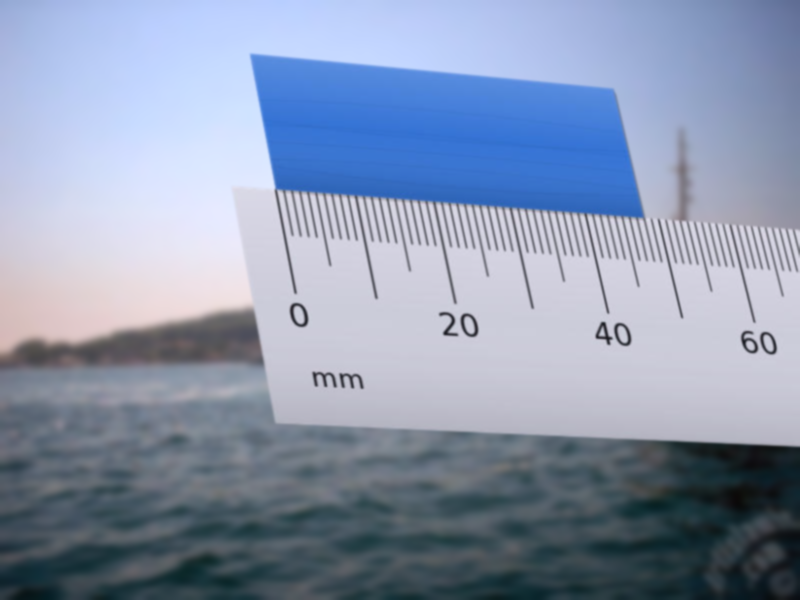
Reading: value=48 unit=mm
